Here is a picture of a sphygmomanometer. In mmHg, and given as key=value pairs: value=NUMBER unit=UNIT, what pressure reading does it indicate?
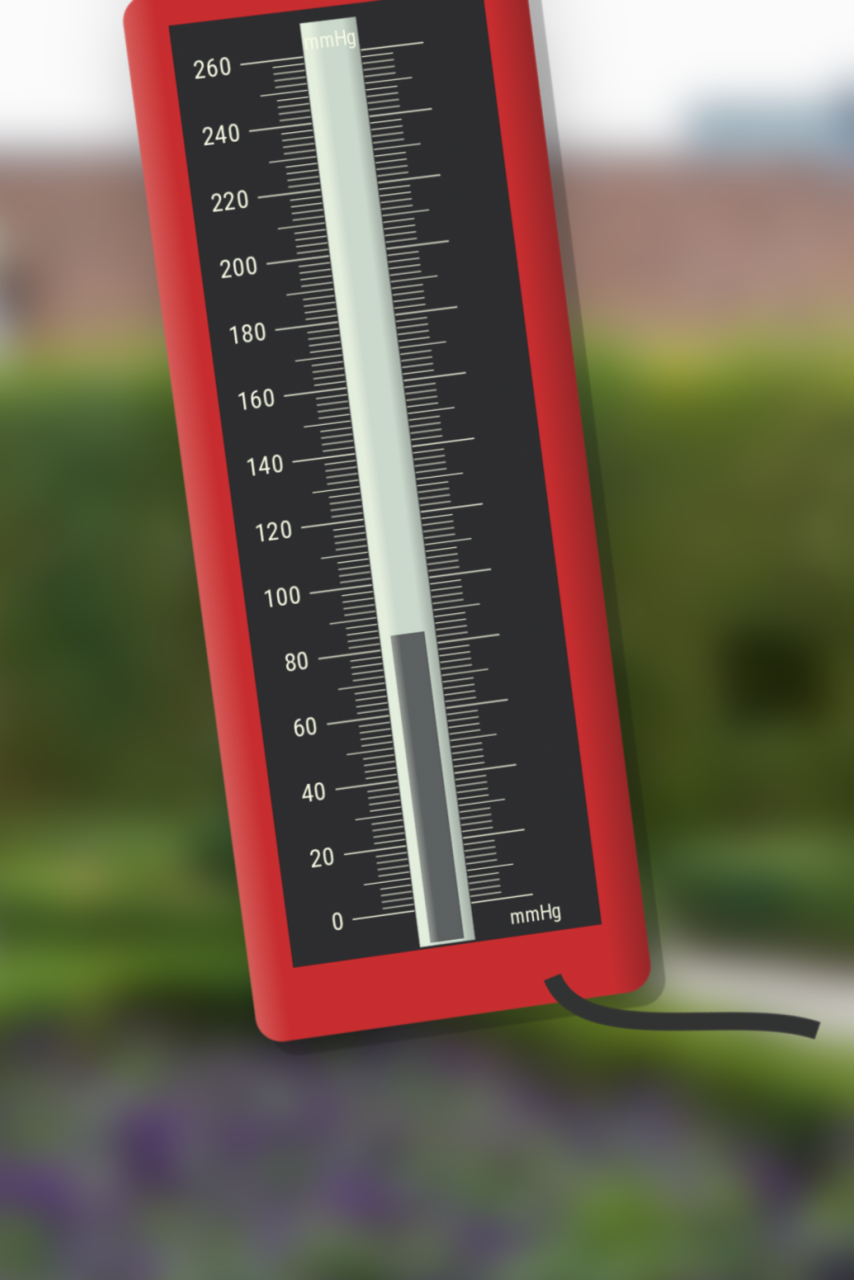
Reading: value=84 unit=mmHg
